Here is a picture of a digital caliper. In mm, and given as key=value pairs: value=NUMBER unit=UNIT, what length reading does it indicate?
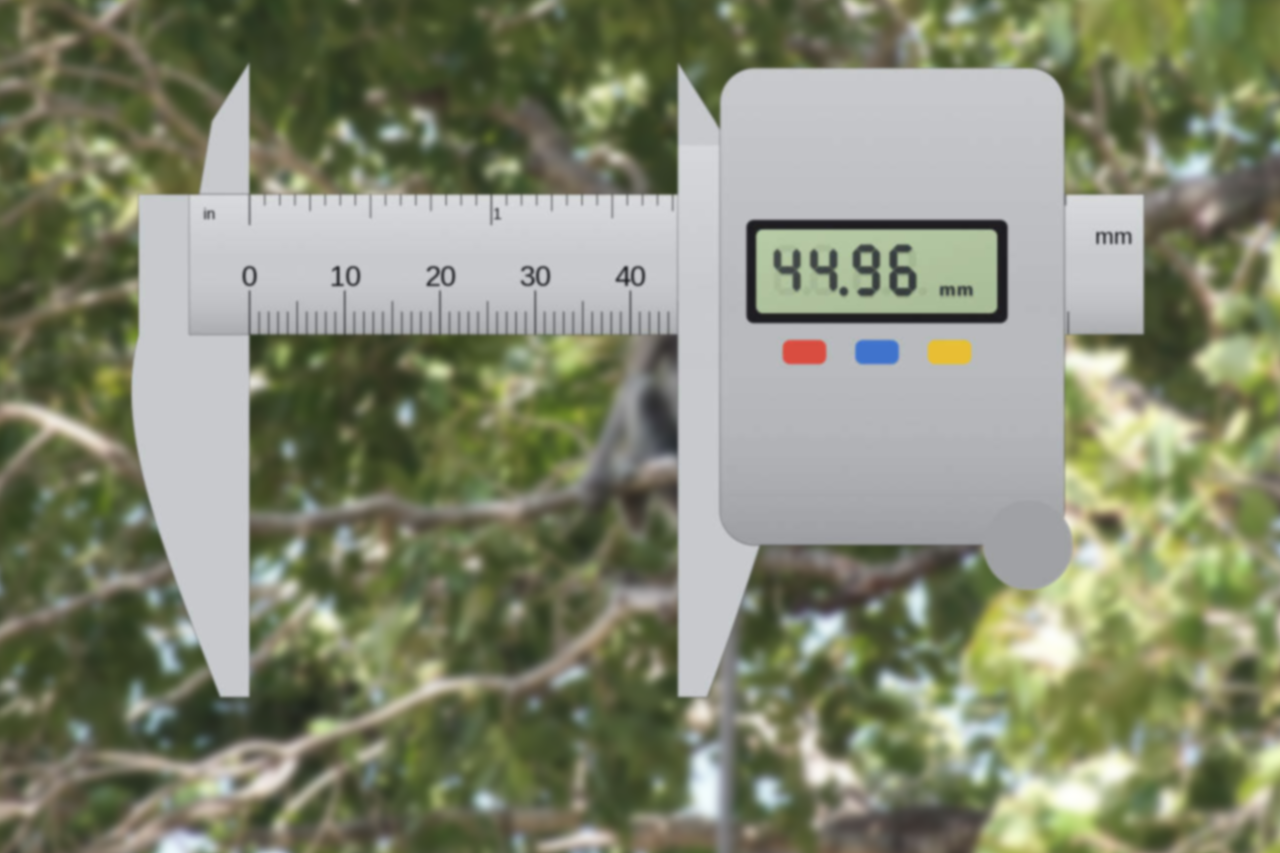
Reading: value=44.96 unit=mm
